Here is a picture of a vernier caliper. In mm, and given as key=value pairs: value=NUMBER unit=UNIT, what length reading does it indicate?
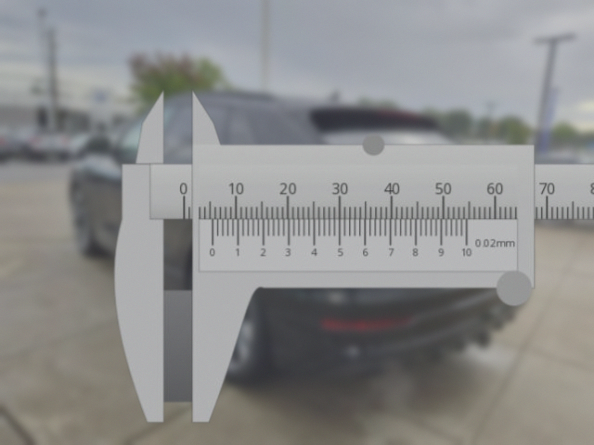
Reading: value=5.5 unit=mm
